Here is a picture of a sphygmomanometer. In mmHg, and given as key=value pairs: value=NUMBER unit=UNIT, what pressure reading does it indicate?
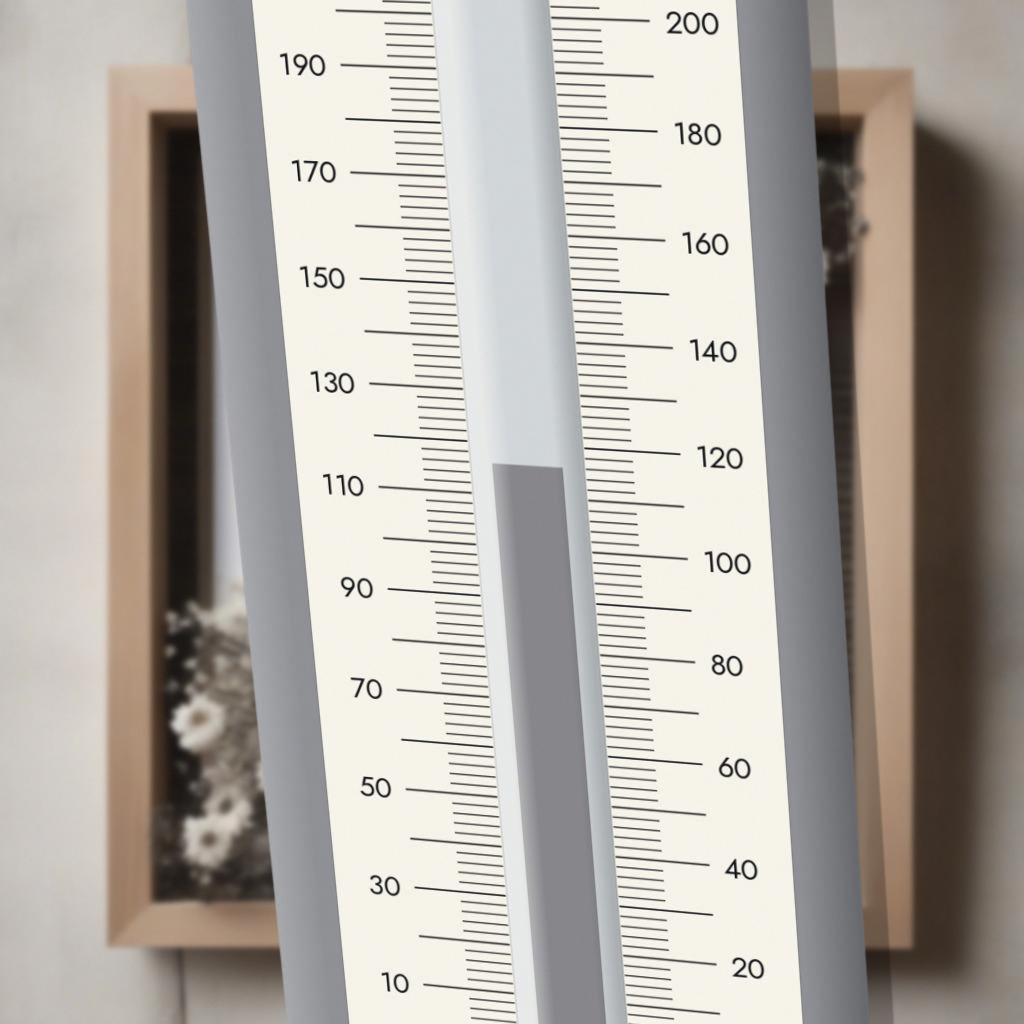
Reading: value=116 unit=mmHg
